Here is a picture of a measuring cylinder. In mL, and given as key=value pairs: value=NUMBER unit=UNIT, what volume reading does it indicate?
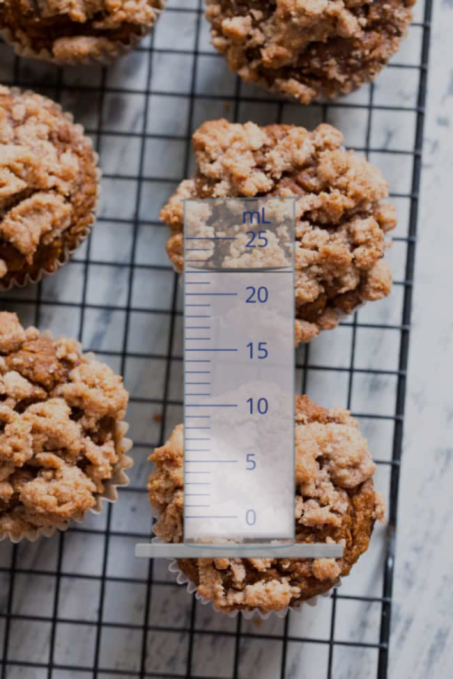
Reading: value=22 unit=mL
